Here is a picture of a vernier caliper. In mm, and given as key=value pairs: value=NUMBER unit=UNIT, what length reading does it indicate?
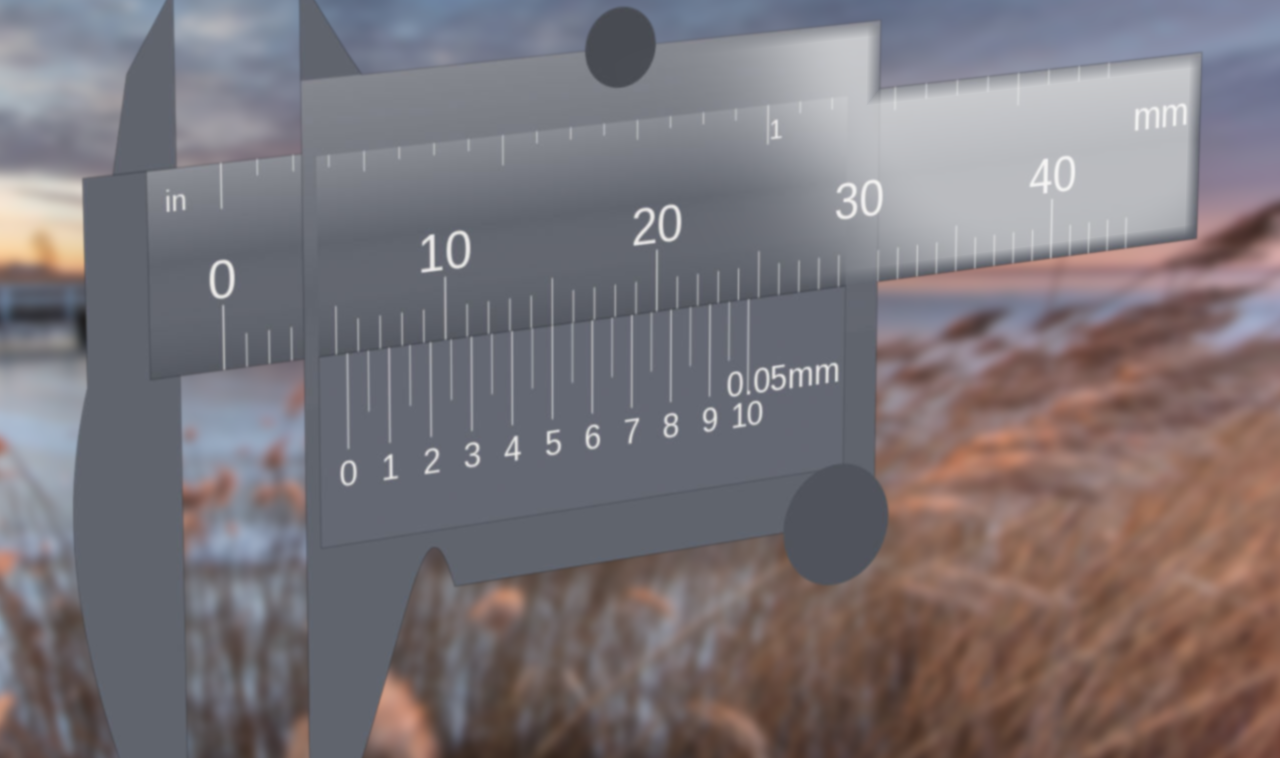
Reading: value=5.5 unit=mm
